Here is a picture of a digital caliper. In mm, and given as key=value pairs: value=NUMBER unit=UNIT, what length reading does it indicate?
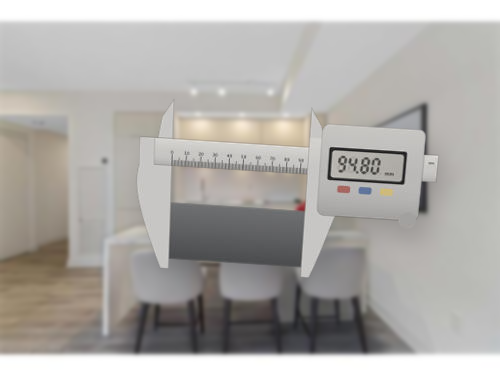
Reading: value=94.80 unit=mm
